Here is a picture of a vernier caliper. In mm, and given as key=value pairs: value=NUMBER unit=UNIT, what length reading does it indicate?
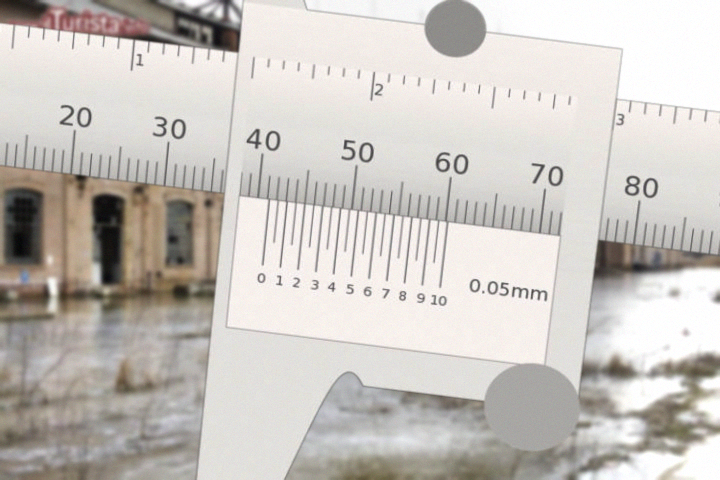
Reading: value=41.2 unit=mm
